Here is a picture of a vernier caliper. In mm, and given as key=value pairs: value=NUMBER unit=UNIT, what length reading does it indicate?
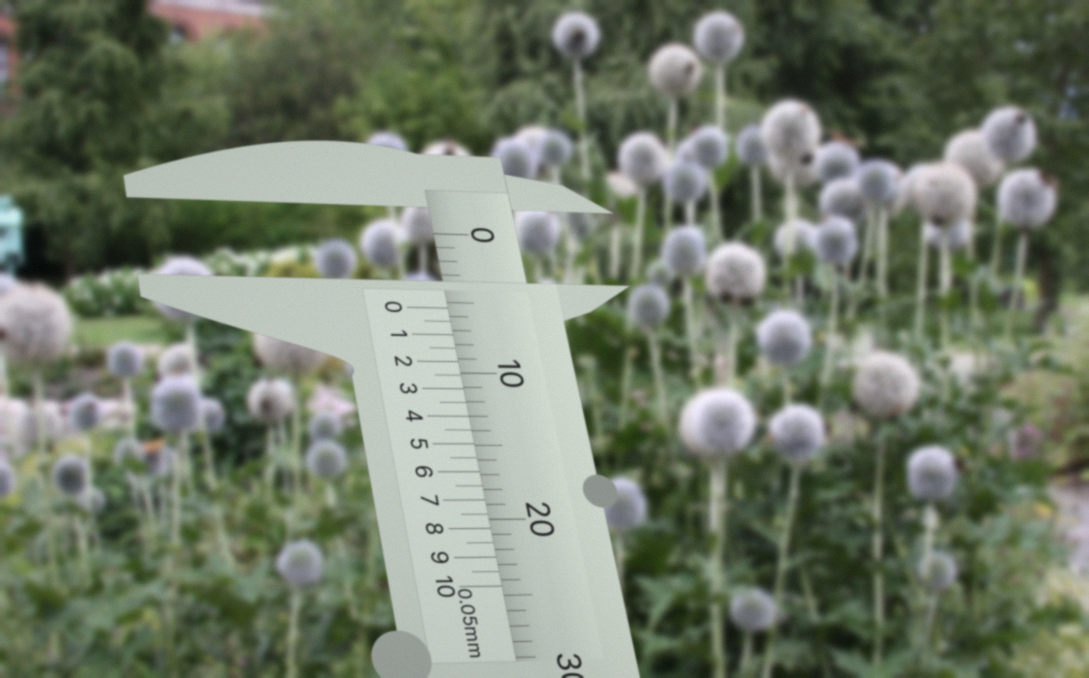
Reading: value=5.4 unit=mm
